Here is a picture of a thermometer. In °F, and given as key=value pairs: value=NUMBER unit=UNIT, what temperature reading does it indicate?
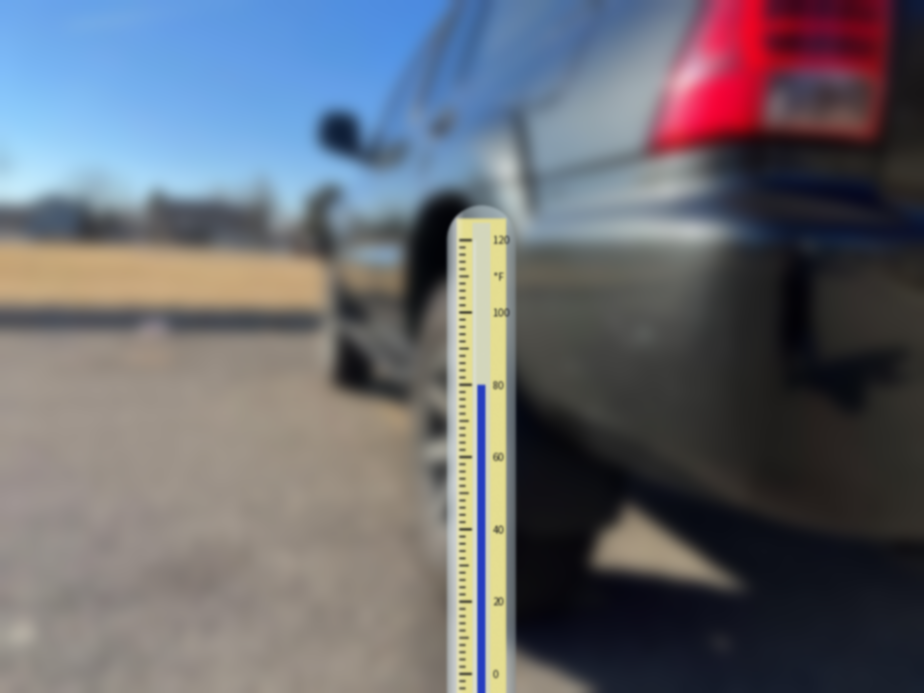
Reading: value=80 unit=°F
